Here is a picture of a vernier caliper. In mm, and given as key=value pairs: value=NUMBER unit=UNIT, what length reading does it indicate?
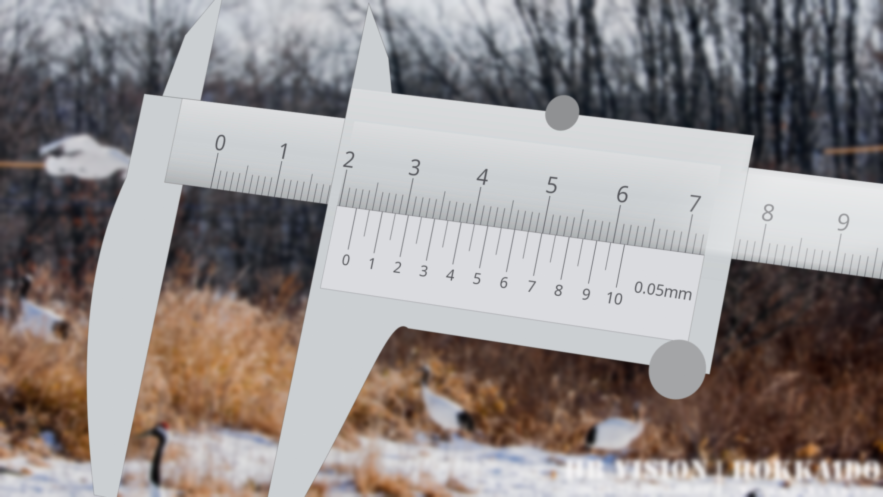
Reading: value=22.6 unit=mm
